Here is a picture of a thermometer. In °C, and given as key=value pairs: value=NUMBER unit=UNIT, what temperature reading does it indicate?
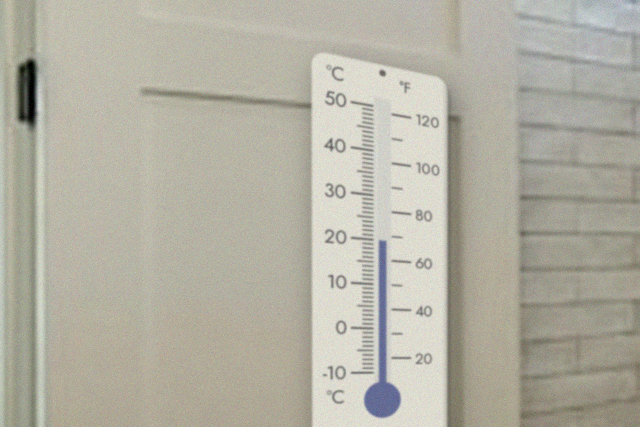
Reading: value=20 unit=°C
